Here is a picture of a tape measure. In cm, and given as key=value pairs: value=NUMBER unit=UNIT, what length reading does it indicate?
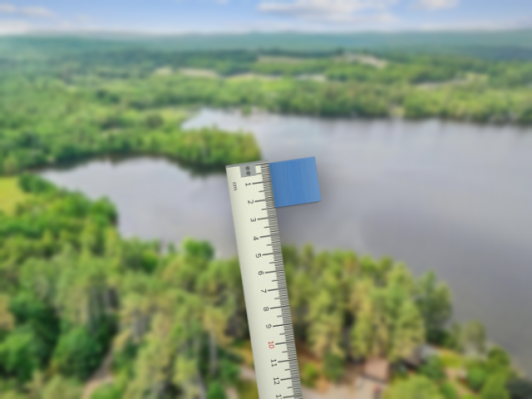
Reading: value=2.5 unit=cm
